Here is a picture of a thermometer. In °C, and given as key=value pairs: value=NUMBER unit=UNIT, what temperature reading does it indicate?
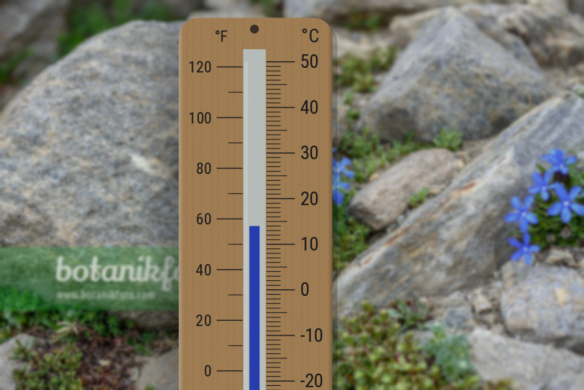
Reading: value=14 unit=°C
